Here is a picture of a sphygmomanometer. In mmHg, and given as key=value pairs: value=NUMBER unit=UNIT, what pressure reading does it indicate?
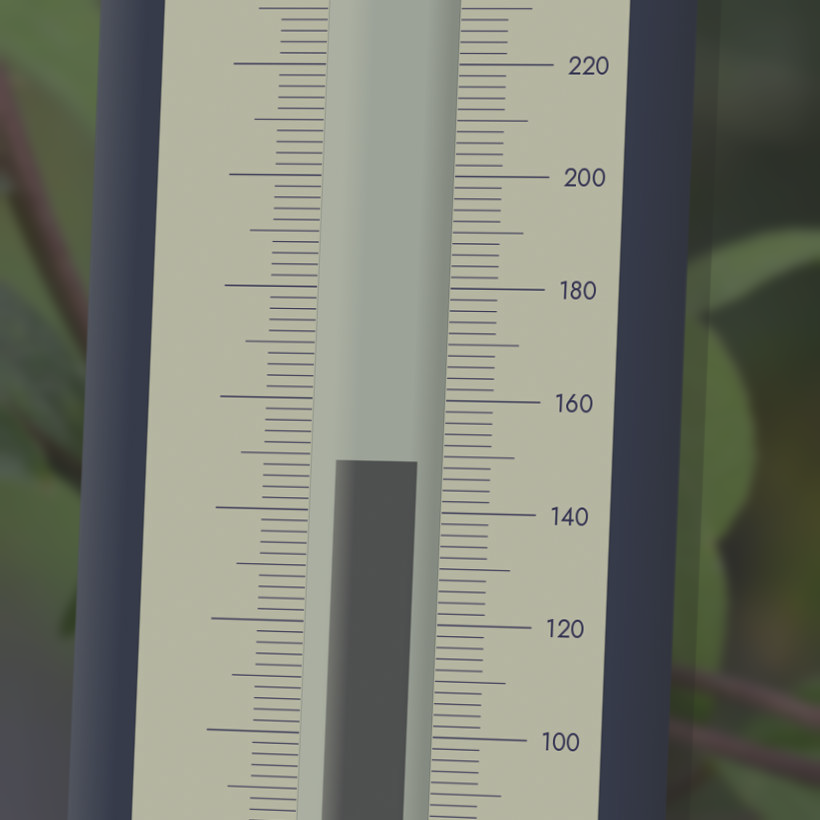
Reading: value=149 unit=mmHg
